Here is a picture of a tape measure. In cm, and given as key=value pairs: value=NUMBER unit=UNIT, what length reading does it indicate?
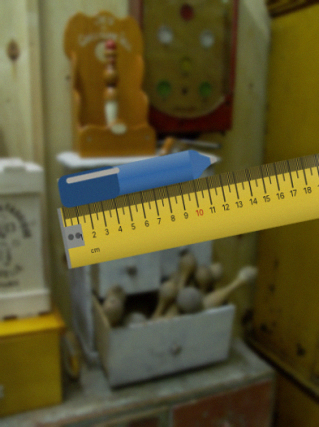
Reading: value=12 unit=cm
